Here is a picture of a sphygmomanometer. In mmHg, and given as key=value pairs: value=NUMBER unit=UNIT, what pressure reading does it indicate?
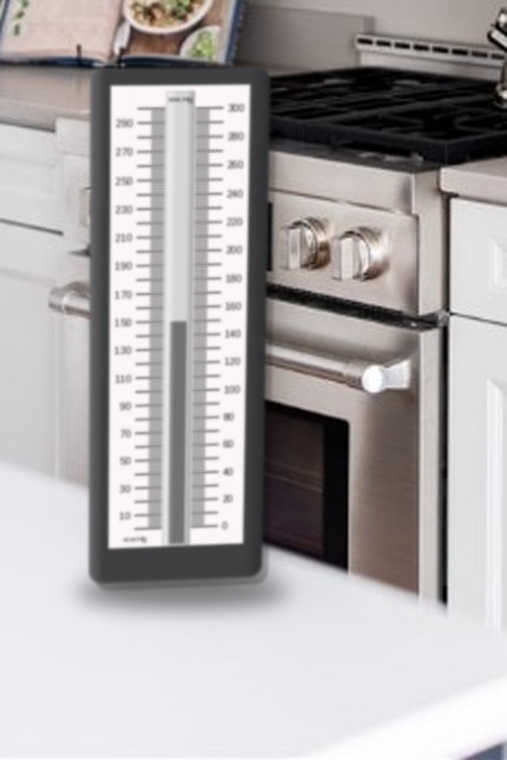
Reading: value=150 unit=mmHg
